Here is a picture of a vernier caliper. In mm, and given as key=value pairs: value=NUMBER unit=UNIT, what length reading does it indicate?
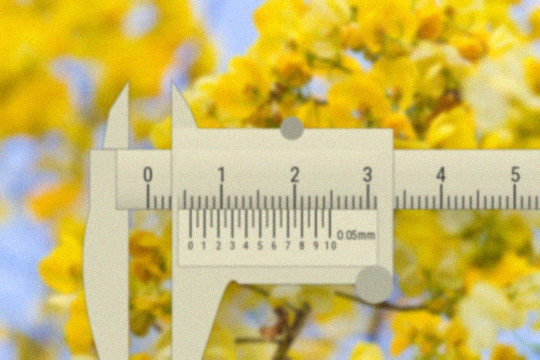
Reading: value=5.8 unit=mm
